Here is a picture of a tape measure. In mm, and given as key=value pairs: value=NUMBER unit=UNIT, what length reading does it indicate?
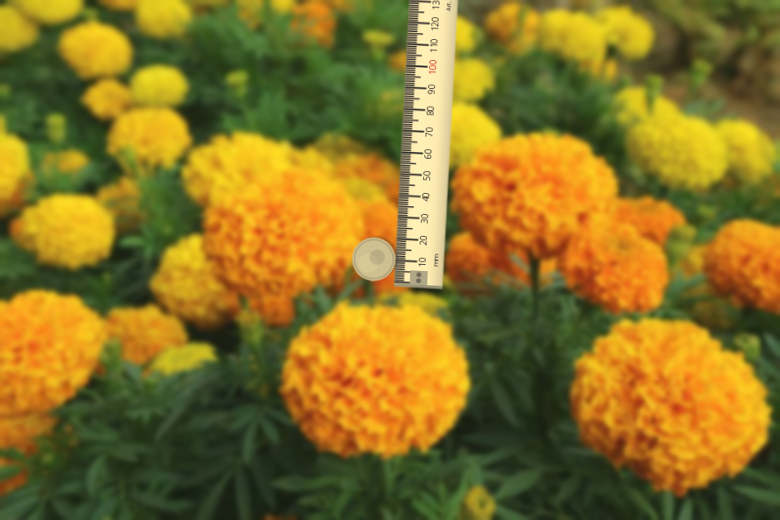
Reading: value=20 unit=mm
